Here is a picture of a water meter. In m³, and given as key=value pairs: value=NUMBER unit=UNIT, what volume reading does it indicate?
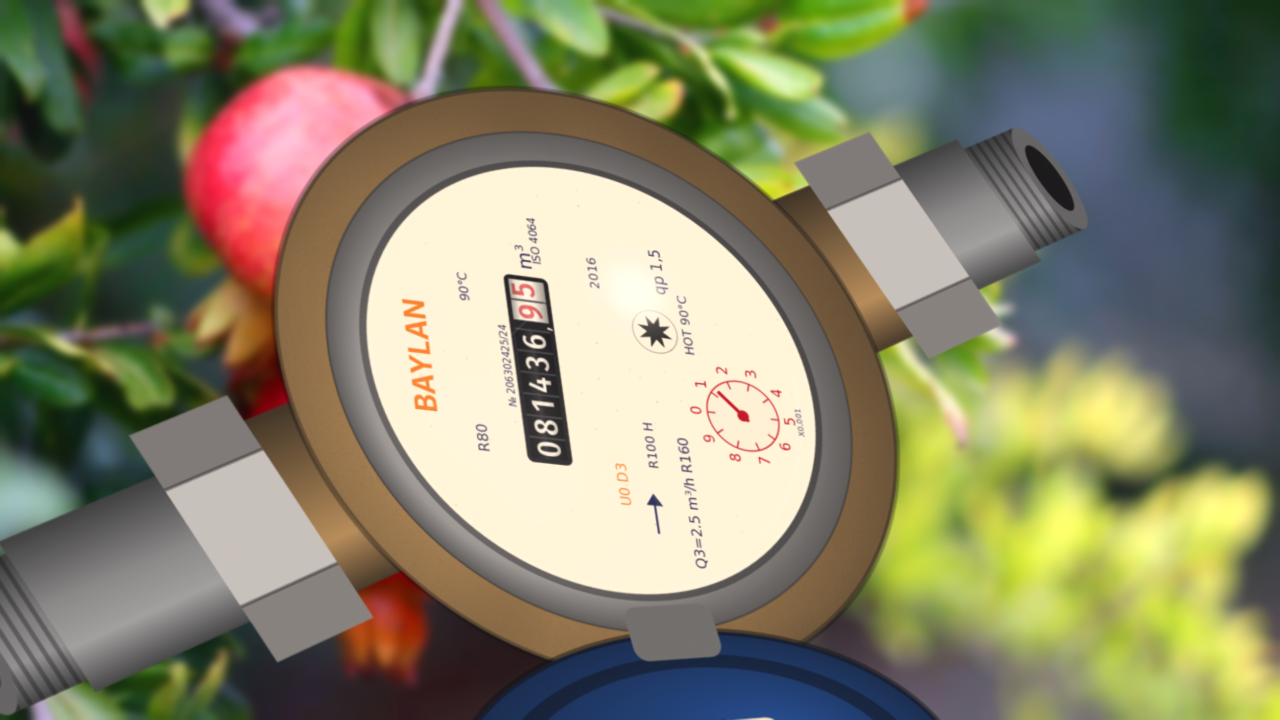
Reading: value=81436.951 unit=m³
